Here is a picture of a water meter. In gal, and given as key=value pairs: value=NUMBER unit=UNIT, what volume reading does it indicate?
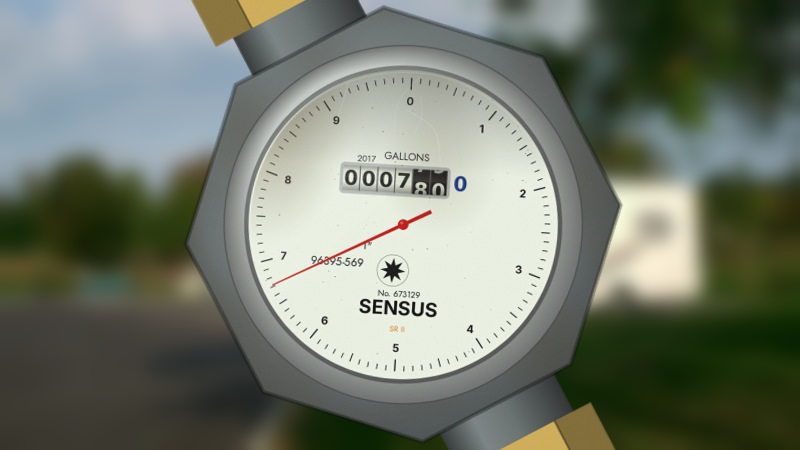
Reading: value=7796.7 unit=gal
